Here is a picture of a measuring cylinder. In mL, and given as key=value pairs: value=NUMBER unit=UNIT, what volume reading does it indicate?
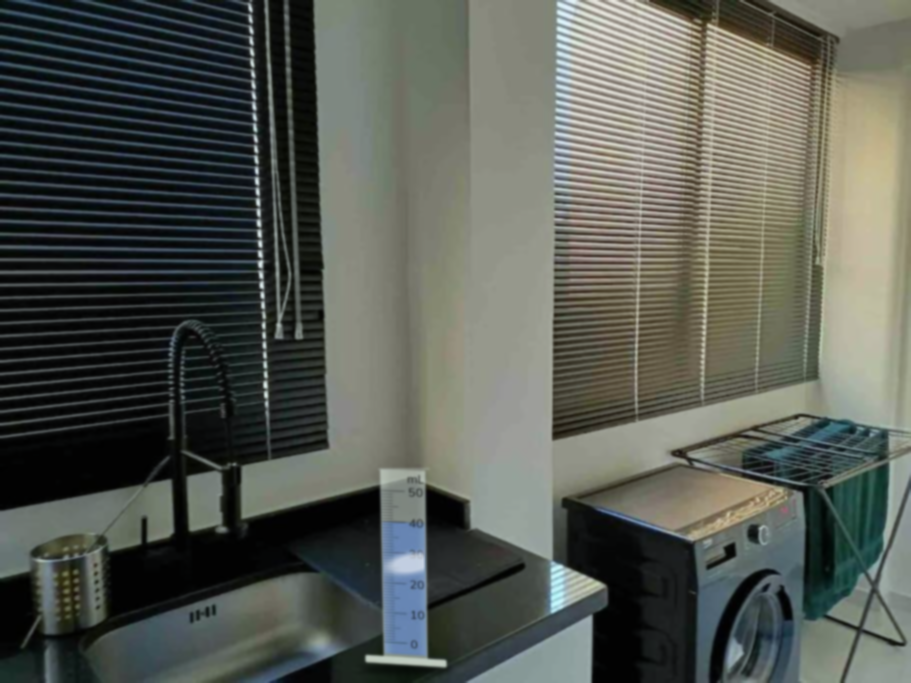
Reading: value=40 unit=mL
